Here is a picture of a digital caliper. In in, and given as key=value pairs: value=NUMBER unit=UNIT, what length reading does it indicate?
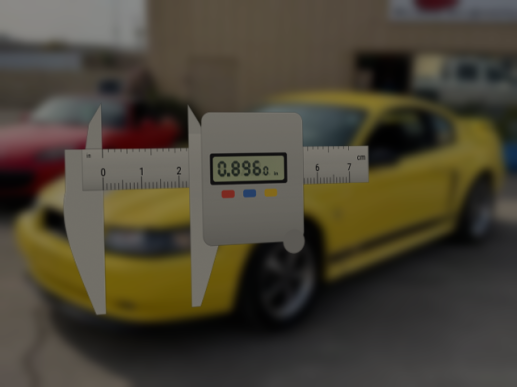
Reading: value=0.8960 unit=in
